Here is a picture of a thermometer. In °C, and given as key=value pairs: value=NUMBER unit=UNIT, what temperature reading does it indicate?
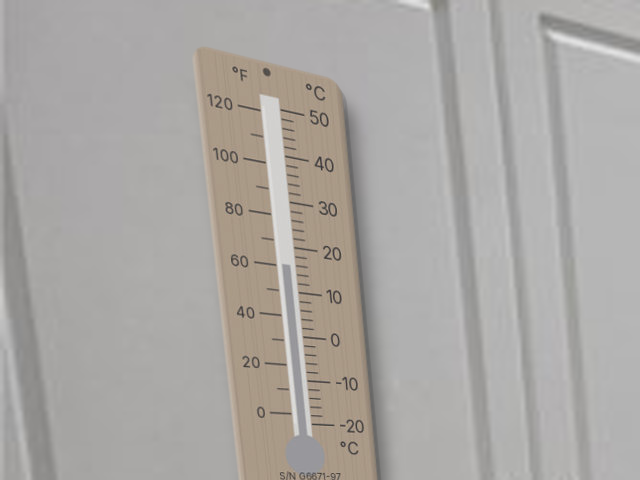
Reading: value=16 unit=°C
